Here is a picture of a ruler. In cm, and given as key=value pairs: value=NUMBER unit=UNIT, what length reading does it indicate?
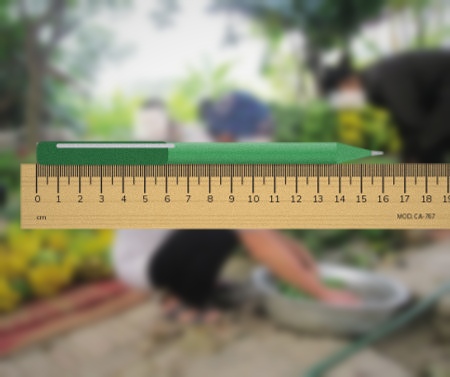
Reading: value=16 unit=cm
